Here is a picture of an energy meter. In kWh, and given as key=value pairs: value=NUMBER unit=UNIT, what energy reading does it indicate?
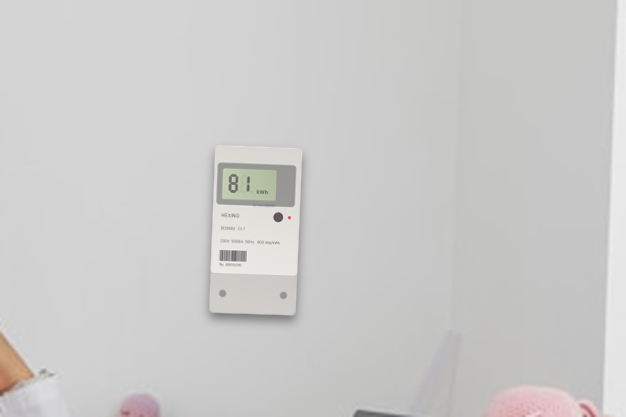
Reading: value=81 unit=kWh
